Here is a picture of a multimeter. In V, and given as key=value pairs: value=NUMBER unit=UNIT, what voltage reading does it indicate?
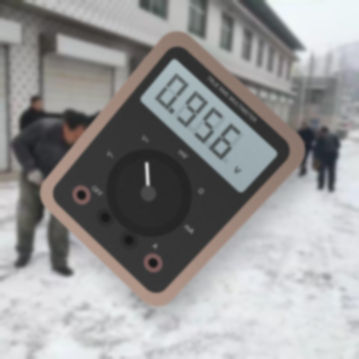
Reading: value=0.956 unit=V
